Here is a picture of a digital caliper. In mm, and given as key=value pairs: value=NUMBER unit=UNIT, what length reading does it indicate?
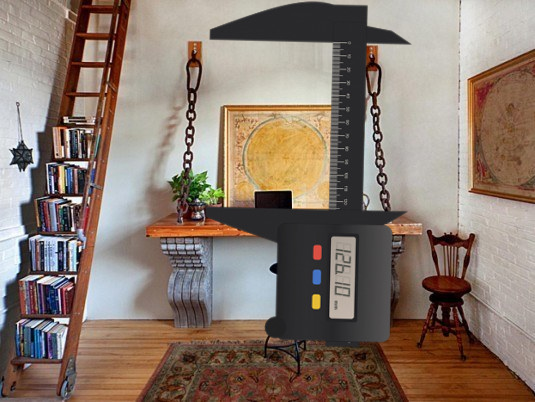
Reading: value=126.10 unit=mm
